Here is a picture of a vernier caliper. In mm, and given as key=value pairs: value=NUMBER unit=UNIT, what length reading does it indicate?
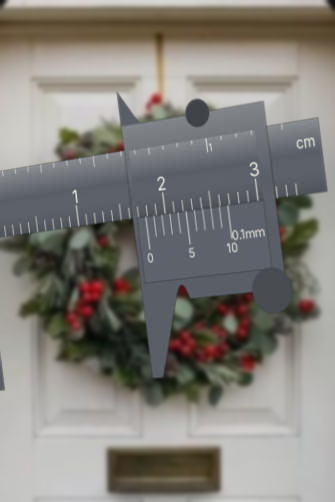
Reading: value=17.8 unit=mm
